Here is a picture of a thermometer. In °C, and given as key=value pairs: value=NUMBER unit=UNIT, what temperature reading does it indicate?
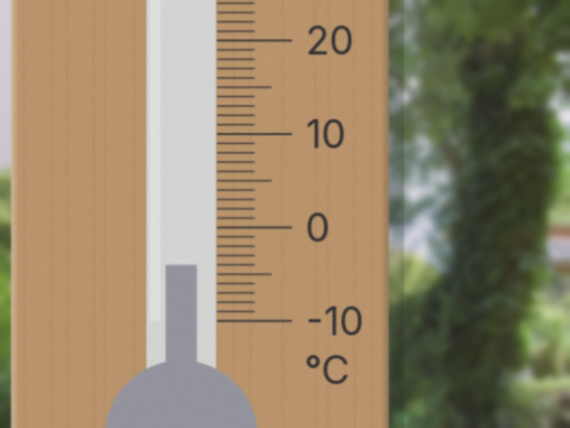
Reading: value=-4 unit=°C
